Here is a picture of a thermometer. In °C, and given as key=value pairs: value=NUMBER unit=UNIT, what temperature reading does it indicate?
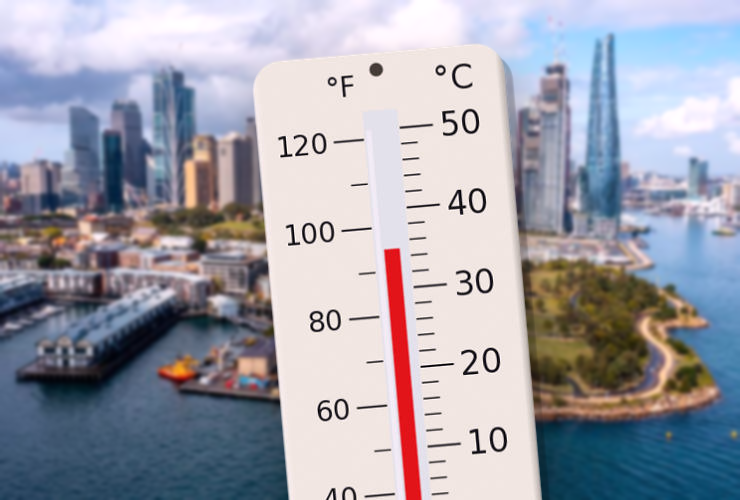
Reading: value=35 unit=°C
